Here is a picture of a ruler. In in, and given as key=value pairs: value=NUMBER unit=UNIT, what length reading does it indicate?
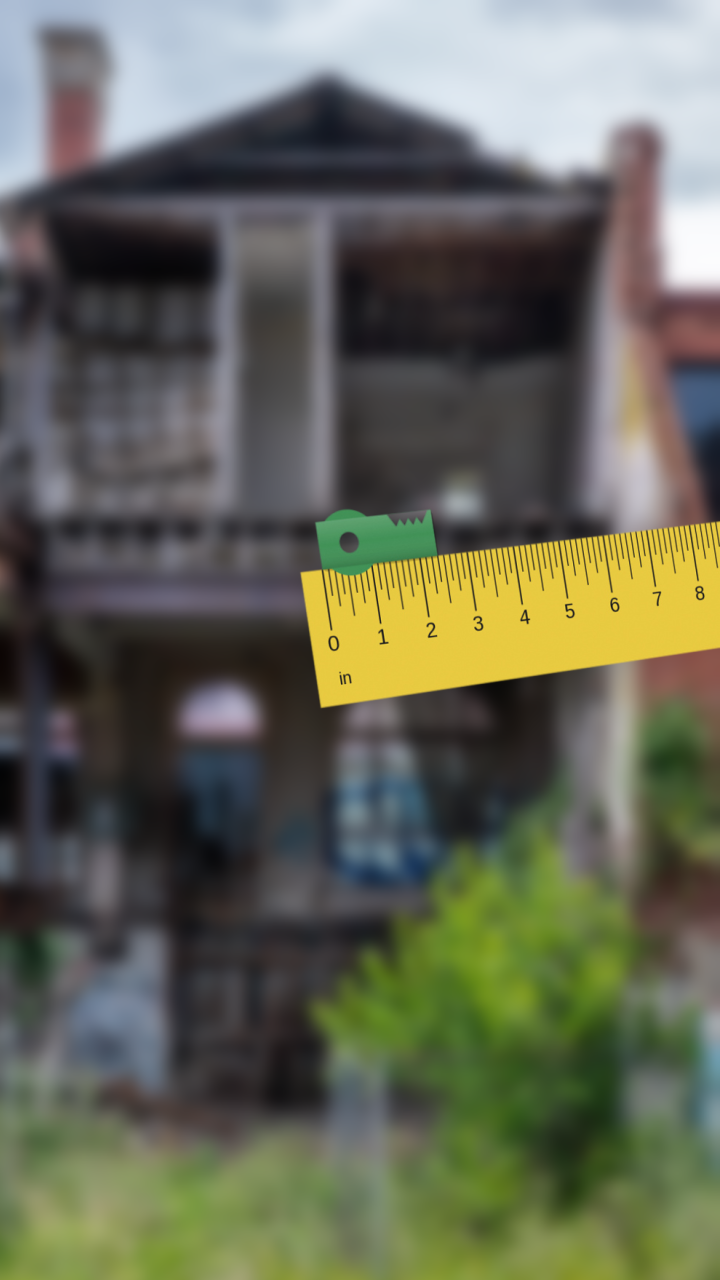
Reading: value=2.375 unit=in
